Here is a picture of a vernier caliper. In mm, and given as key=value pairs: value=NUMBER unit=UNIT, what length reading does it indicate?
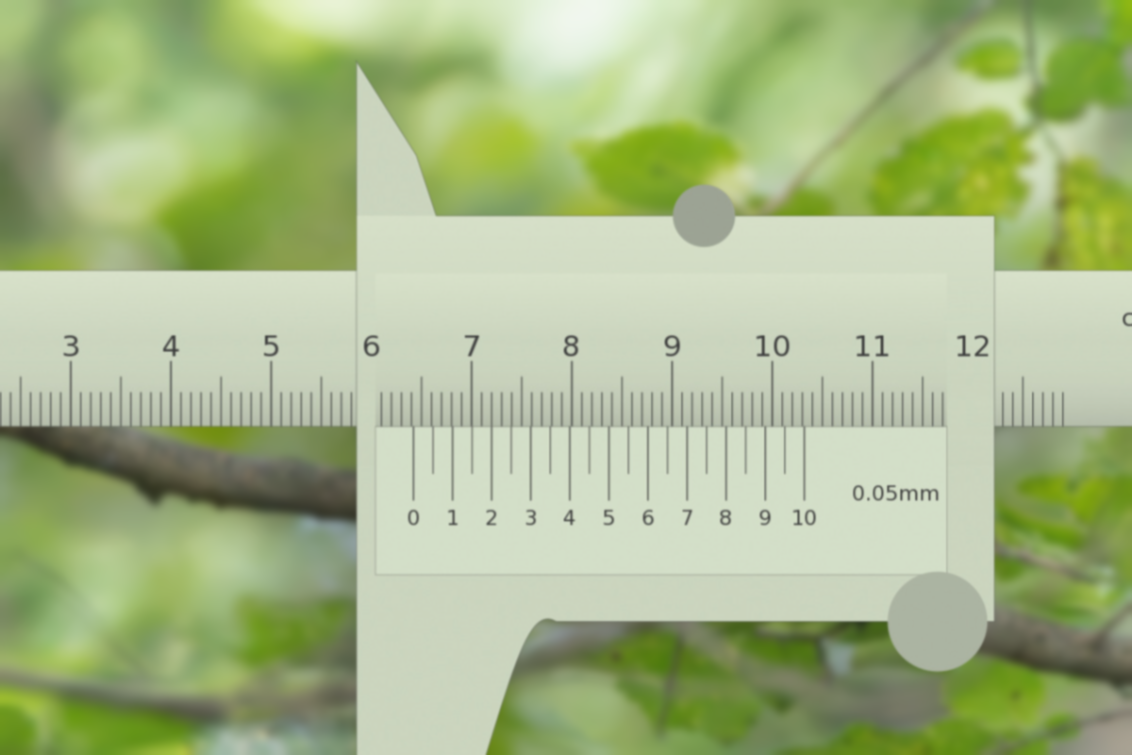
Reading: value=64.2 unit=mm
